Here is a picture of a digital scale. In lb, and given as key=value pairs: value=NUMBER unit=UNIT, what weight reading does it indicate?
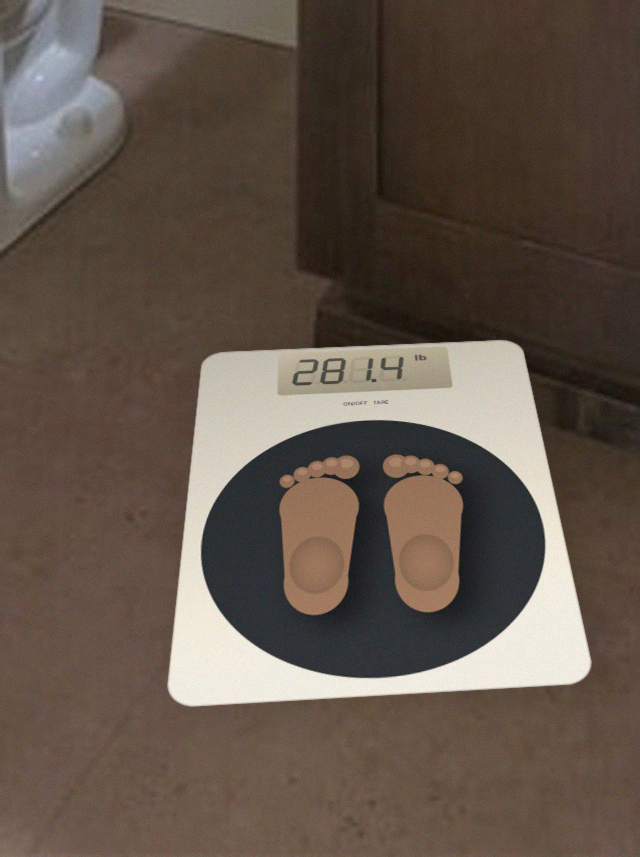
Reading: value=281.4 unit=lb
